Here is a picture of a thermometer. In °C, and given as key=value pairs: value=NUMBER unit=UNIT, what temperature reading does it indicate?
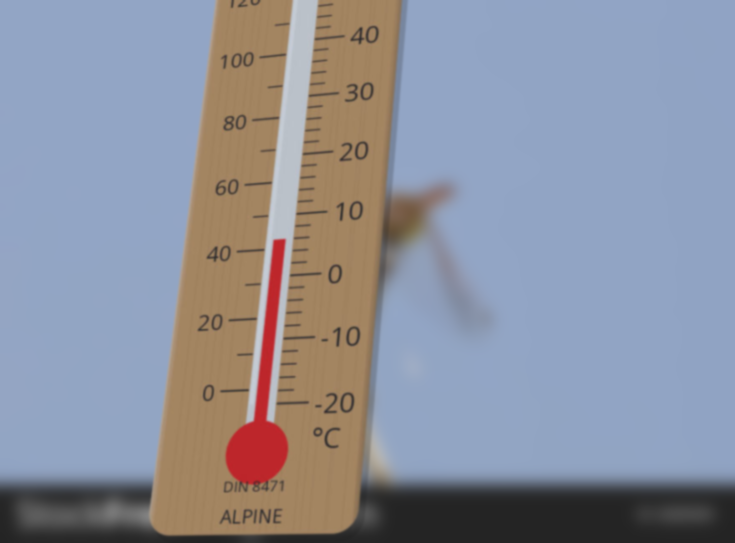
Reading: value=6 unit=°C
